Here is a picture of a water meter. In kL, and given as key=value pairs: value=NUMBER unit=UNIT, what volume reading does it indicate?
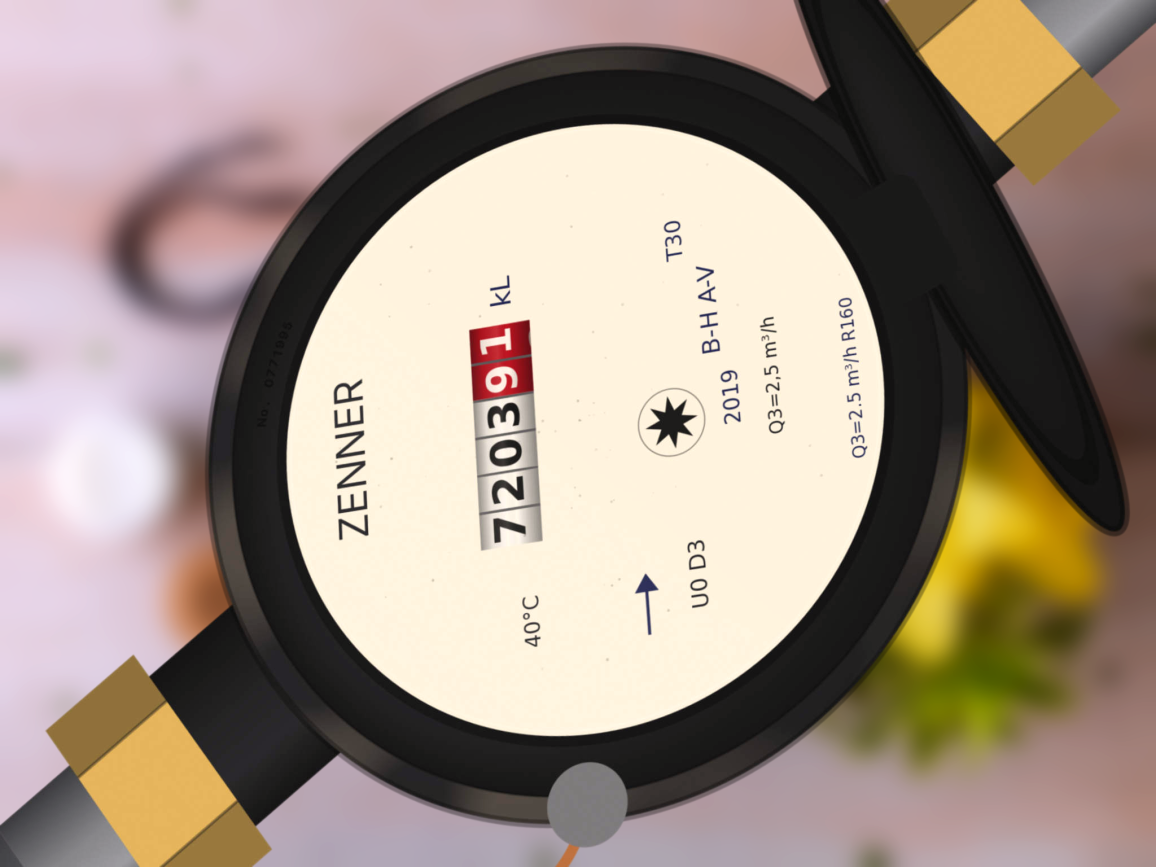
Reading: value=7203.91 unit=kL
